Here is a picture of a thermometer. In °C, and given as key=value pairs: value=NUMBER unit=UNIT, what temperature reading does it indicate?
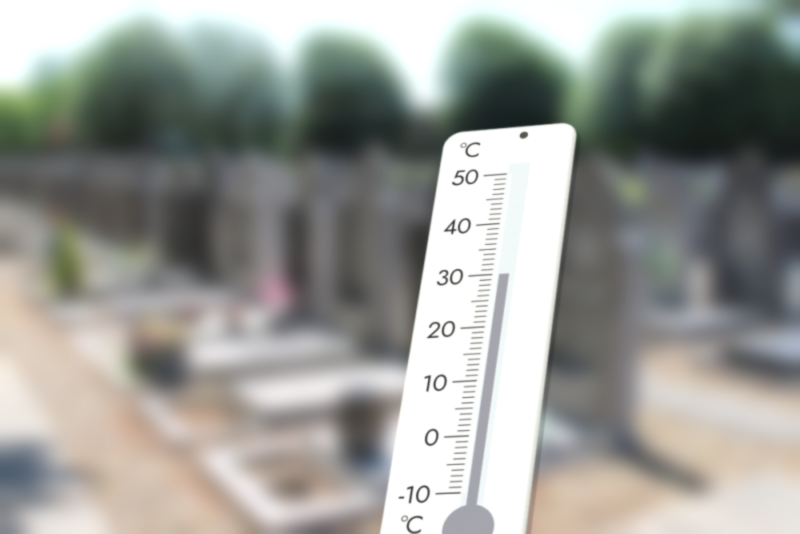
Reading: value=30 unit=°C
